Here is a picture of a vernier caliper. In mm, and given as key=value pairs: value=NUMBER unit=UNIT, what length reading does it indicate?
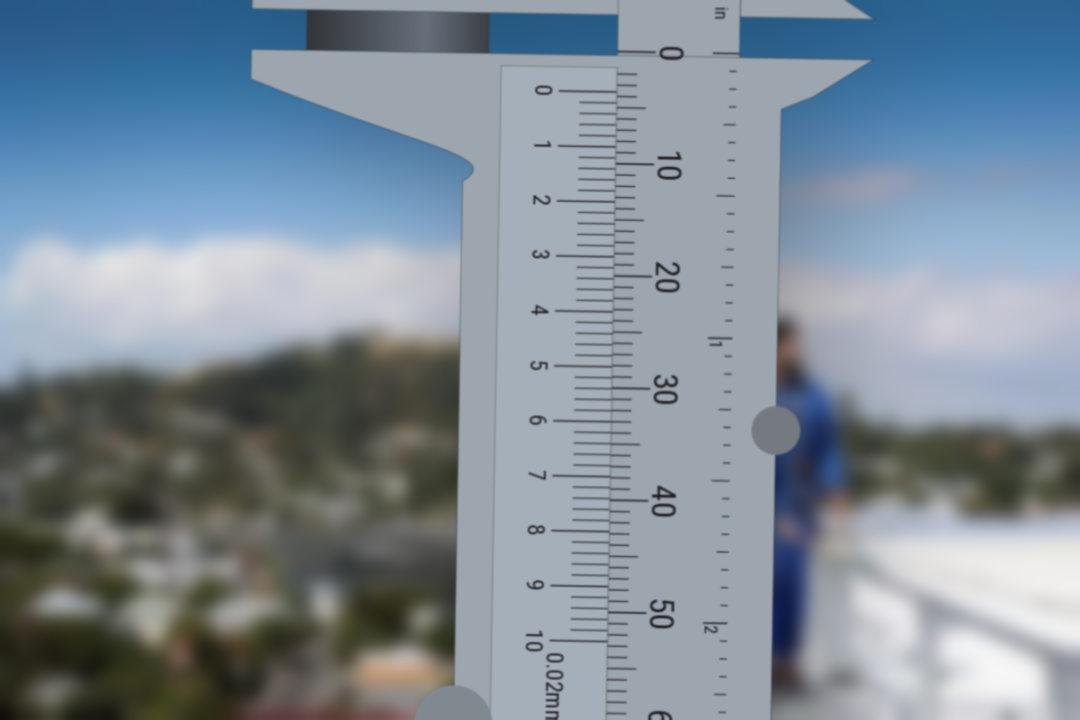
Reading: value=3.6 unit=mm
